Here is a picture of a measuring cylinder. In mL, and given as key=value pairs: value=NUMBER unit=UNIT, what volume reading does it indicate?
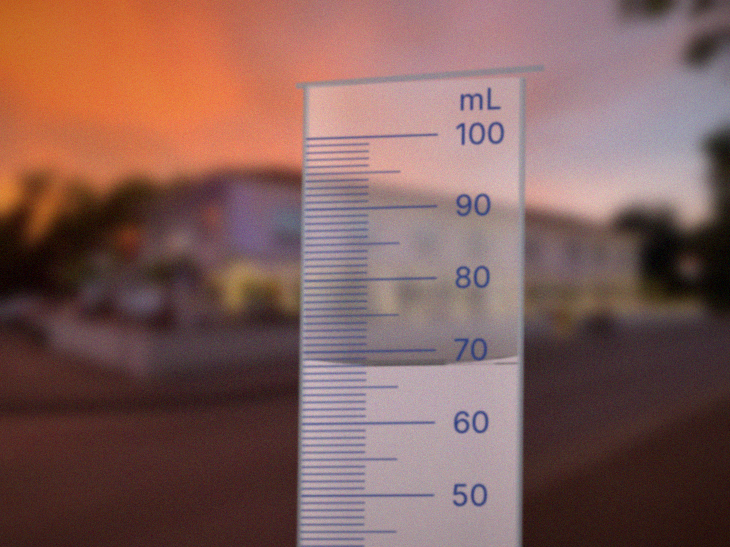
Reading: value=68 unit=mL
